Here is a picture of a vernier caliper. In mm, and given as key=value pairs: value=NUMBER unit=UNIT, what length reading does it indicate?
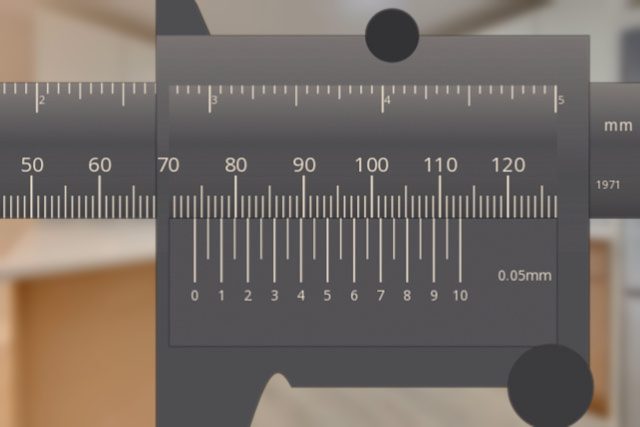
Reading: value=74.0 unit=mm
